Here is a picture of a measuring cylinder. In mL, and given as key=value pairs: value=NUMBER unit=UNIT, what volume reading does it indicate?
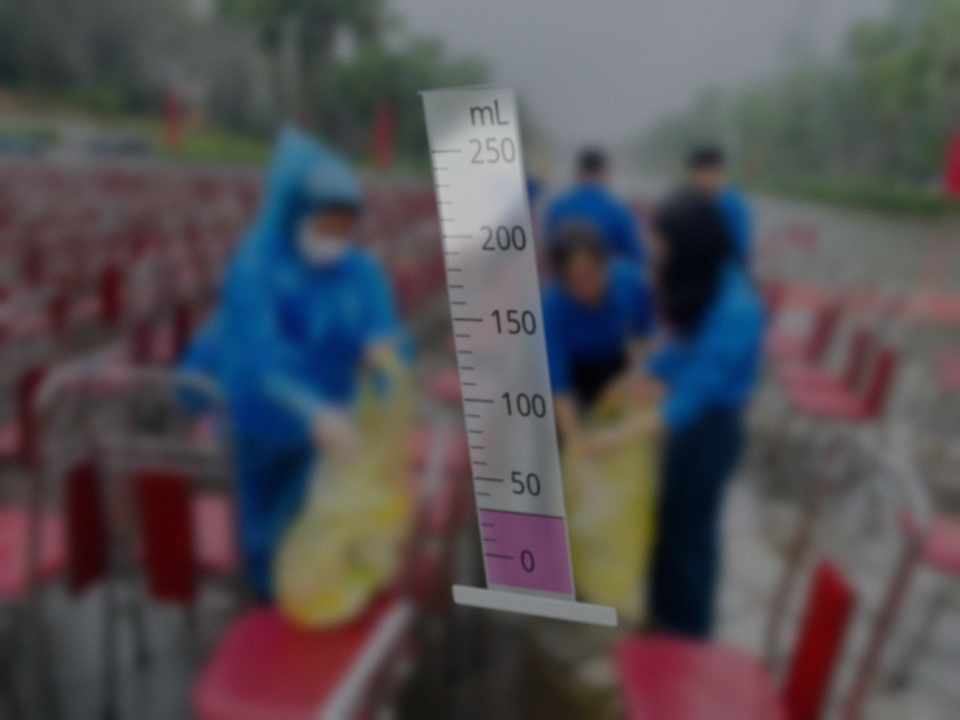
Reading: value=30 unit=mL
